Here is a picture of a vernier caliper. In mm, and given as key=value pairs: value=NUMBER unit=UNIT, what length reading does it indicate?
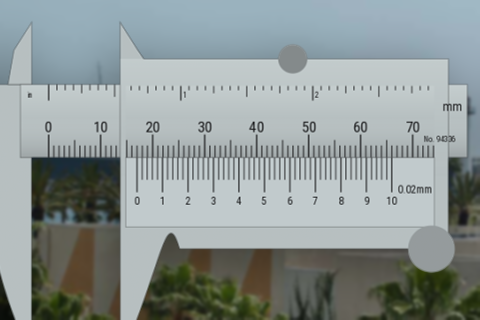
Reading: value=17.0 unit=mm
